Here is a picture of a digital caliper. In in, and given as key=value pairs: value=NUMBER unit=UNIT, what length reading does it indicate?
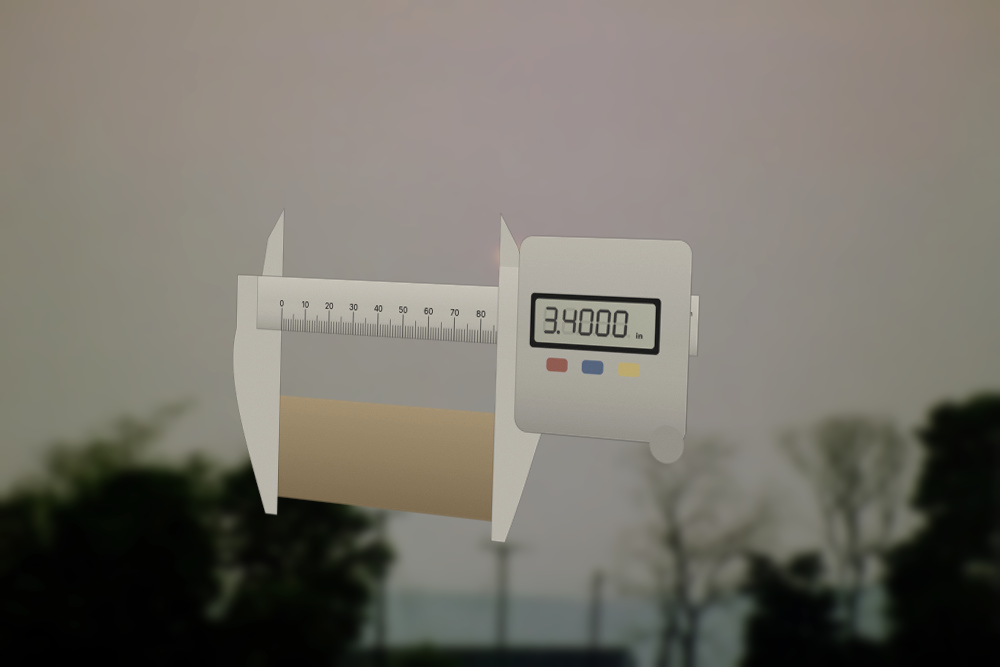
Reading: value=3.4000 unit=in
